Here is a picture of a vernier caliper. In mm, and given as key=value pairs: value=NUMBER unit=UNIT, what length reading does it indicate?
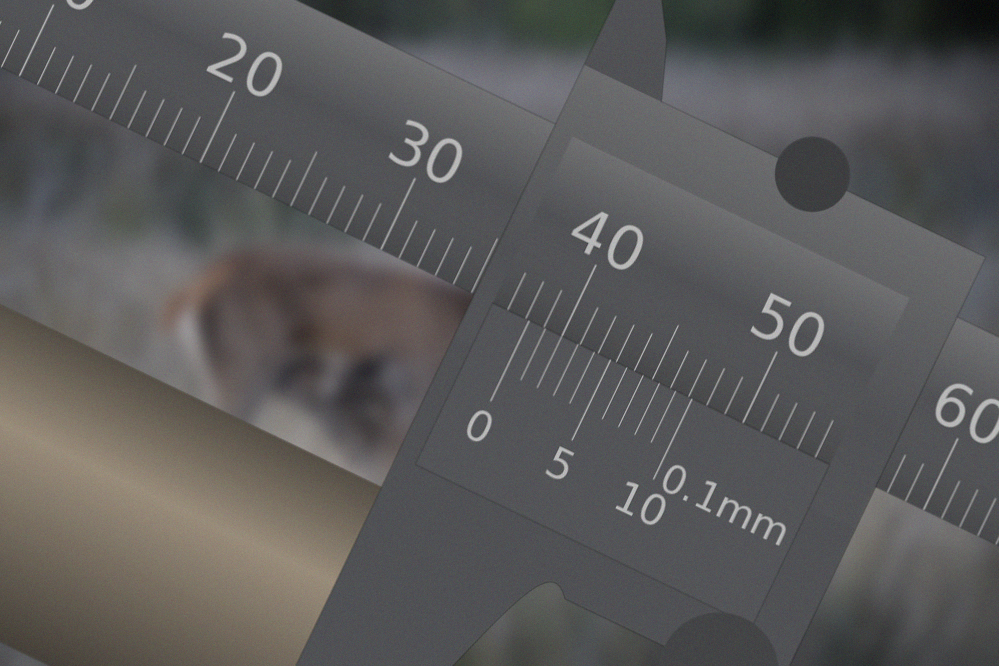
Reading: value=38.2 unit=mm
